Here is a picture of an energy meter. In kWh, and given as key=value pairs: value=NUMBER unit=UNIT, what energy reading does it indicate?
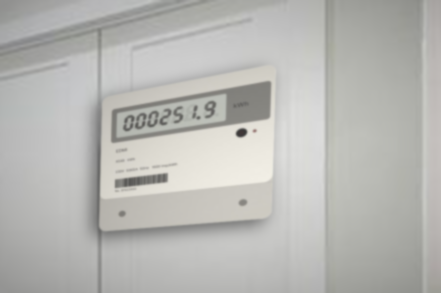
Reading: value=251.9 unit=kWh
